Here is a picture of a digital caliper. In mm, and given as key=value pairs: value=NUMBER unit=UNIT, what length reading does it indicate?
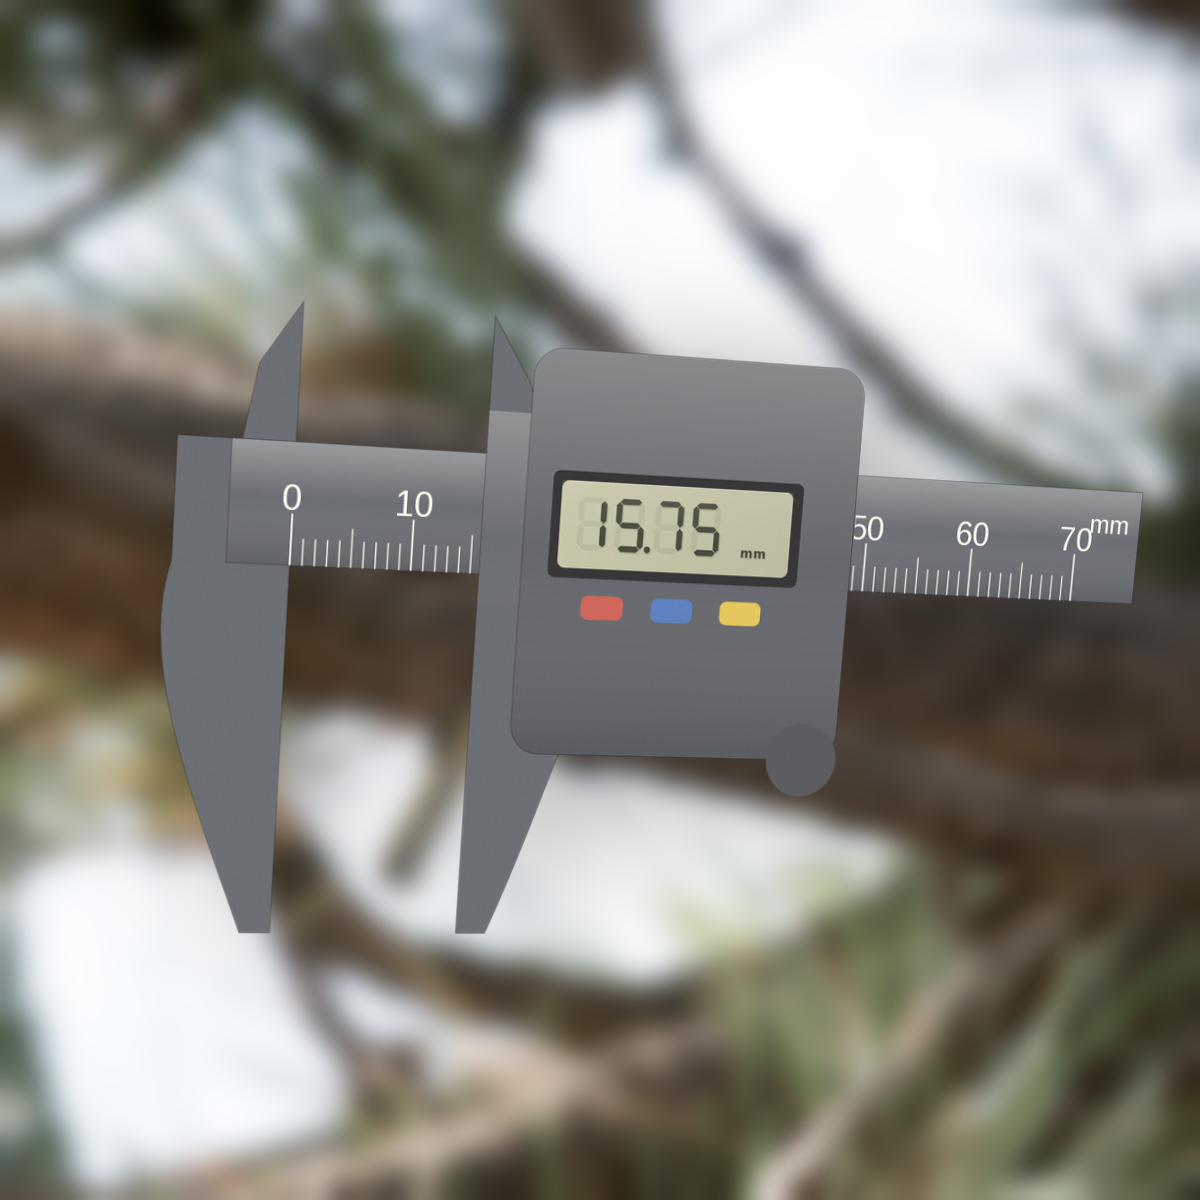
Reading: value=15.75 unit=mm
